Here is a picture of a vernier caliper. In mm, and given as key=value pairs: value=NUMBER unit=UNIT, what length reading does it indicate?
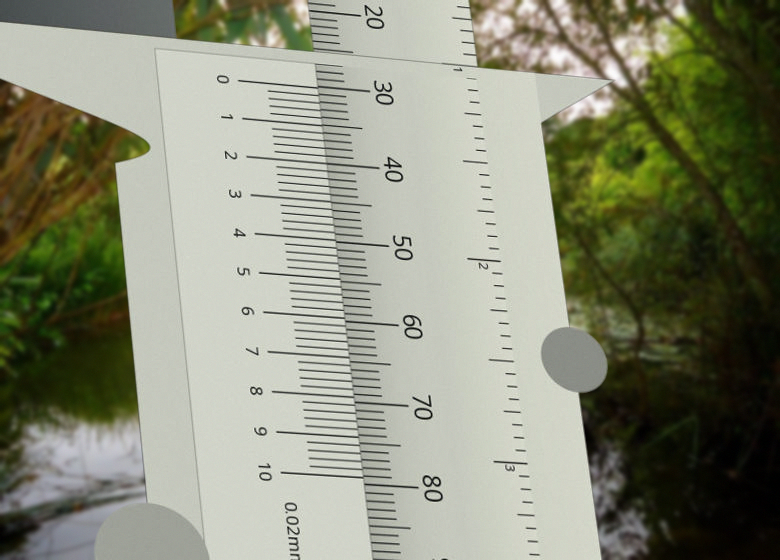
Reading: value=30.2 unit=mm
